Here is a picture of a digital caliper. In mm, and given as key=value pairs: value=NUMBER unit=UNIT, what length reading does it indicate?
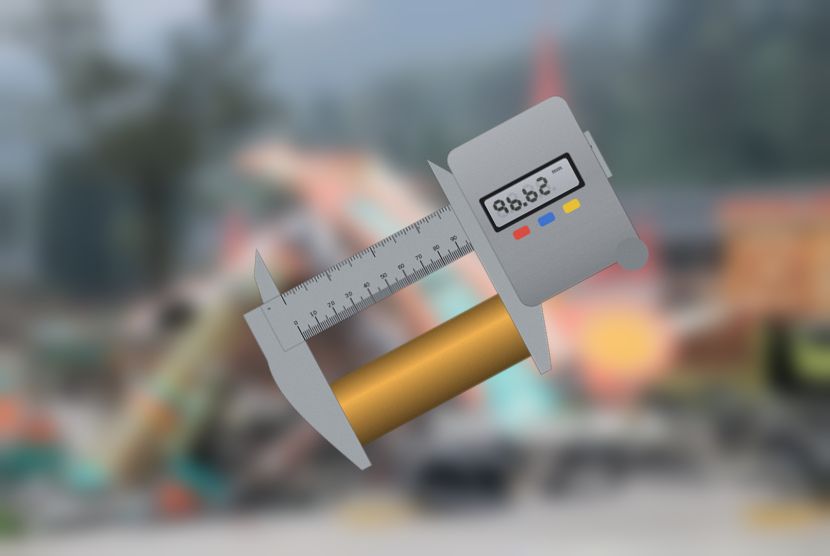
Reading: value=96.62 unit=mm
